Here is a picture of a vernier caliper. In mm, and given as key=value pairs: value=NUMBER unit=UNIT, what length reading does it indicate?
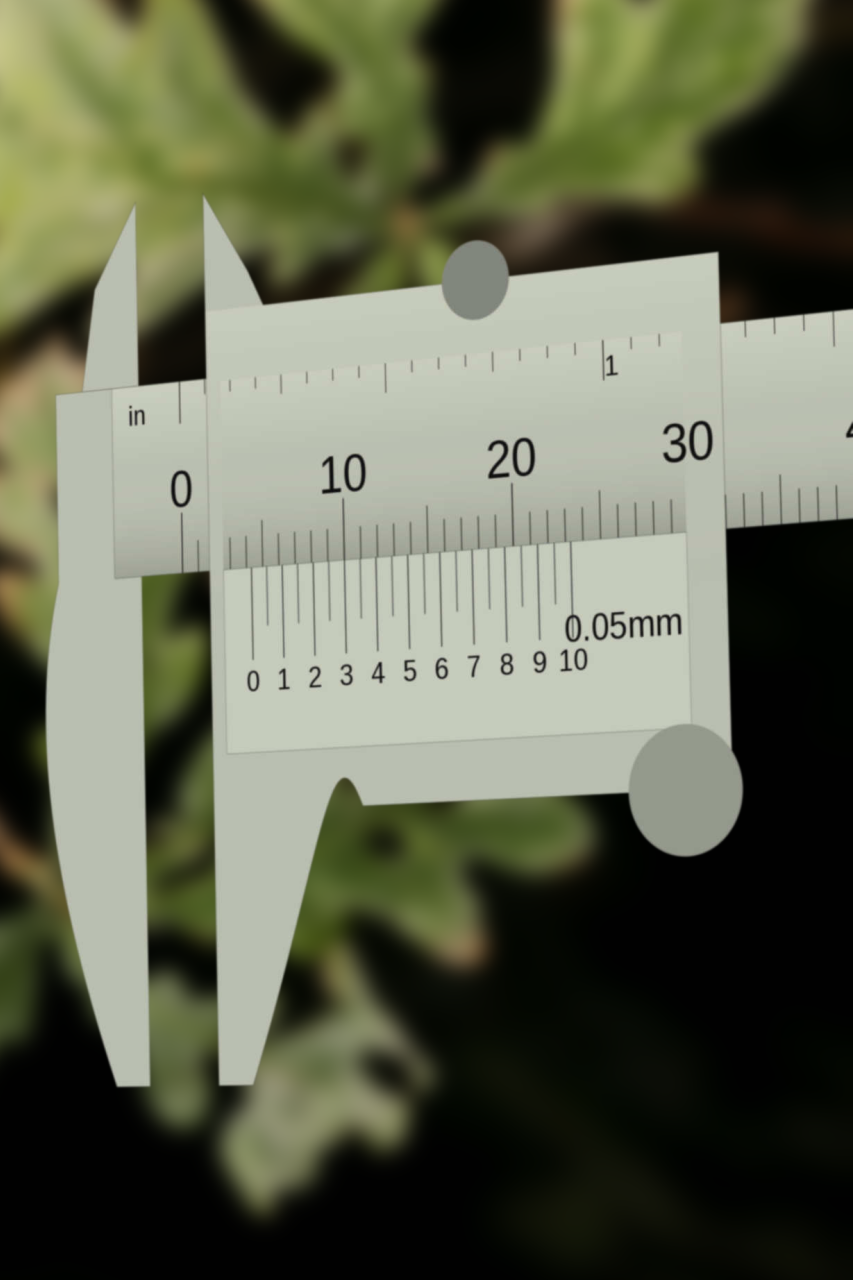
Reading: value=4.3 unit=mm
